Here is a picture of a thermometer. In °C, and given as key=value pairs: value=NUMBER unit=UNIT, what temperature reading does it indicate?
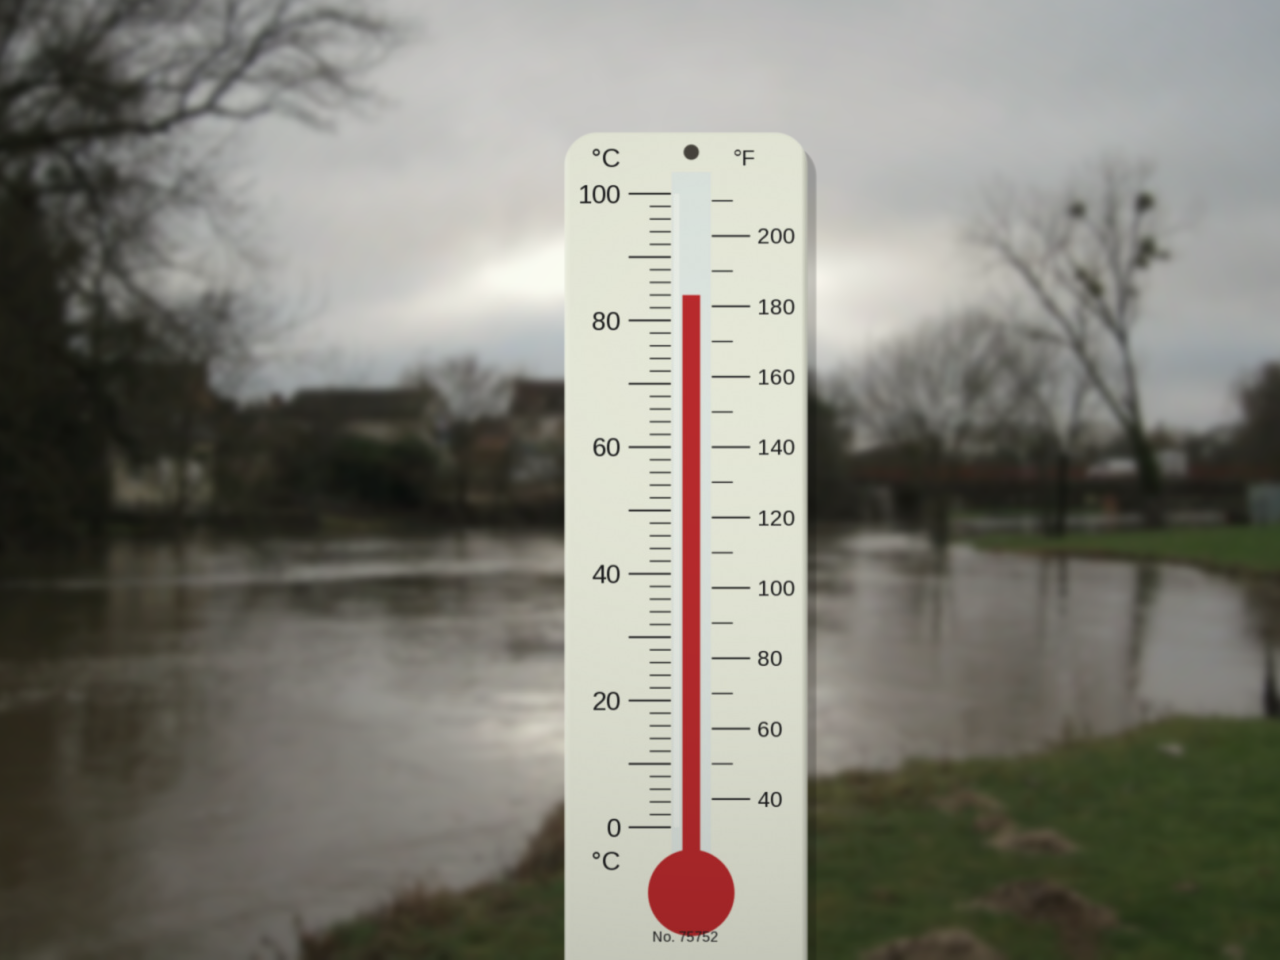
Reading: value=84 unit=°C
